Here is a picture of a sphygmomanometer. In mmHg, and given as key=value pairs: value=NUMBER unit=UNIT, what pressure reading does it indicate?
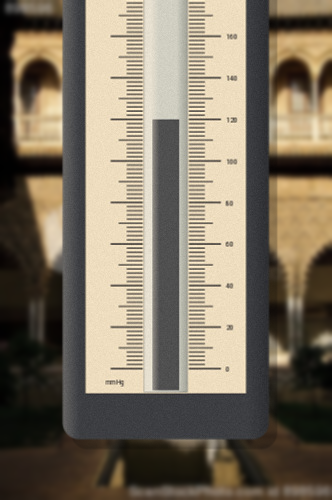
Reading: value=120 unit=mmHg
